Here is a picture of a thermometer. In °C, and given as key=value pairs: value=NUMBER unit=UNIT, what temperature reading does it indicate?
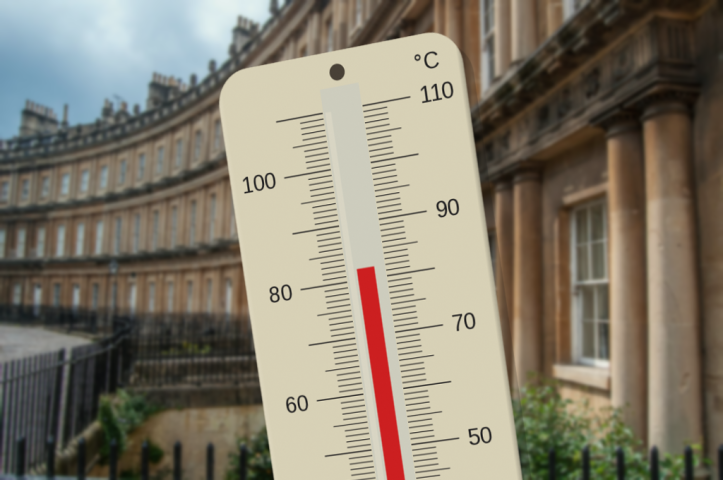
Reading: value=82 unit=°C
